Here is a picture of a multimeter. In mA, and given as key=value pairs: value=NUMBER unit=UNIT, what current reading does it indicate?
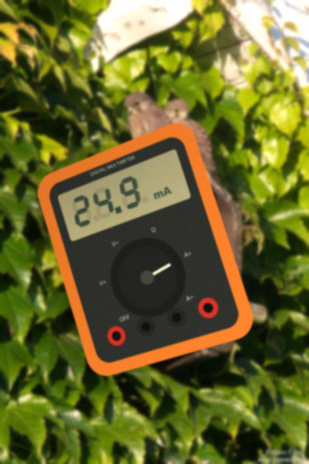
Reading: value=24.9 unit=mA
